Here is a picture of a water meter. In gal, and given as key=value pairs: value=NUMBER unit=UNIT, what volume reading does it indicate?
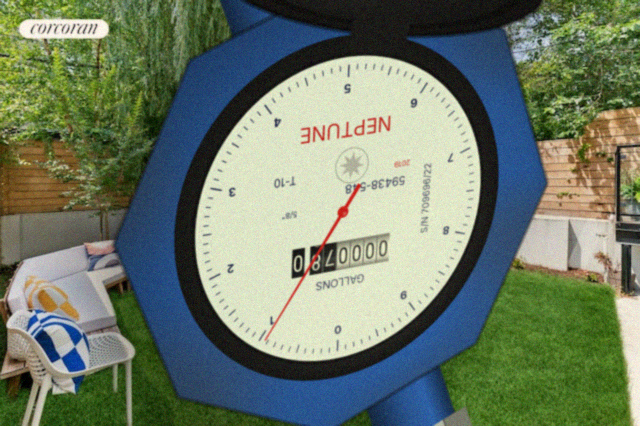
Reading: value=780.9 unit=gal
